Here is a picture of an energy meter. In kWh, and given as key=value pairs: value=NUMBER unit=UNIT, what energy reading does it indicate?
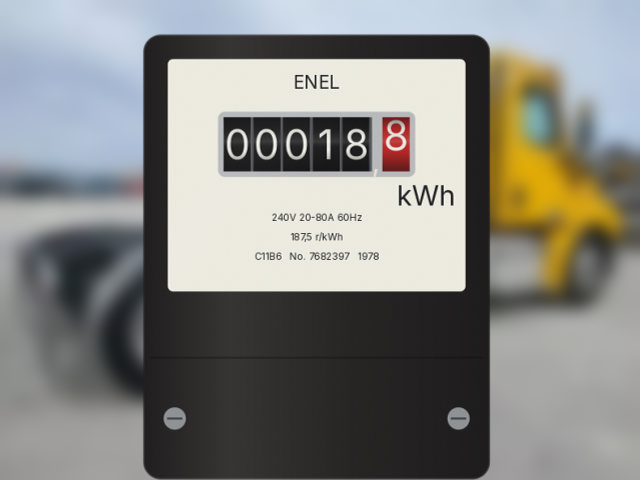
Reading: value=18.8 unit=kWh
